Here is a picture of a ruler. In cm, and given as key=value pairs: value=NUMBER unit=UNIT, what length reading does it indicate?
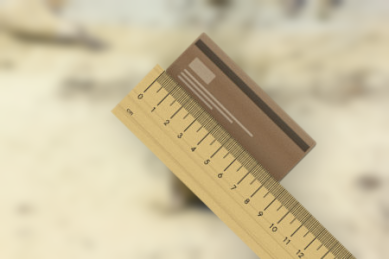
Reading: value=8.5 unit=cm
